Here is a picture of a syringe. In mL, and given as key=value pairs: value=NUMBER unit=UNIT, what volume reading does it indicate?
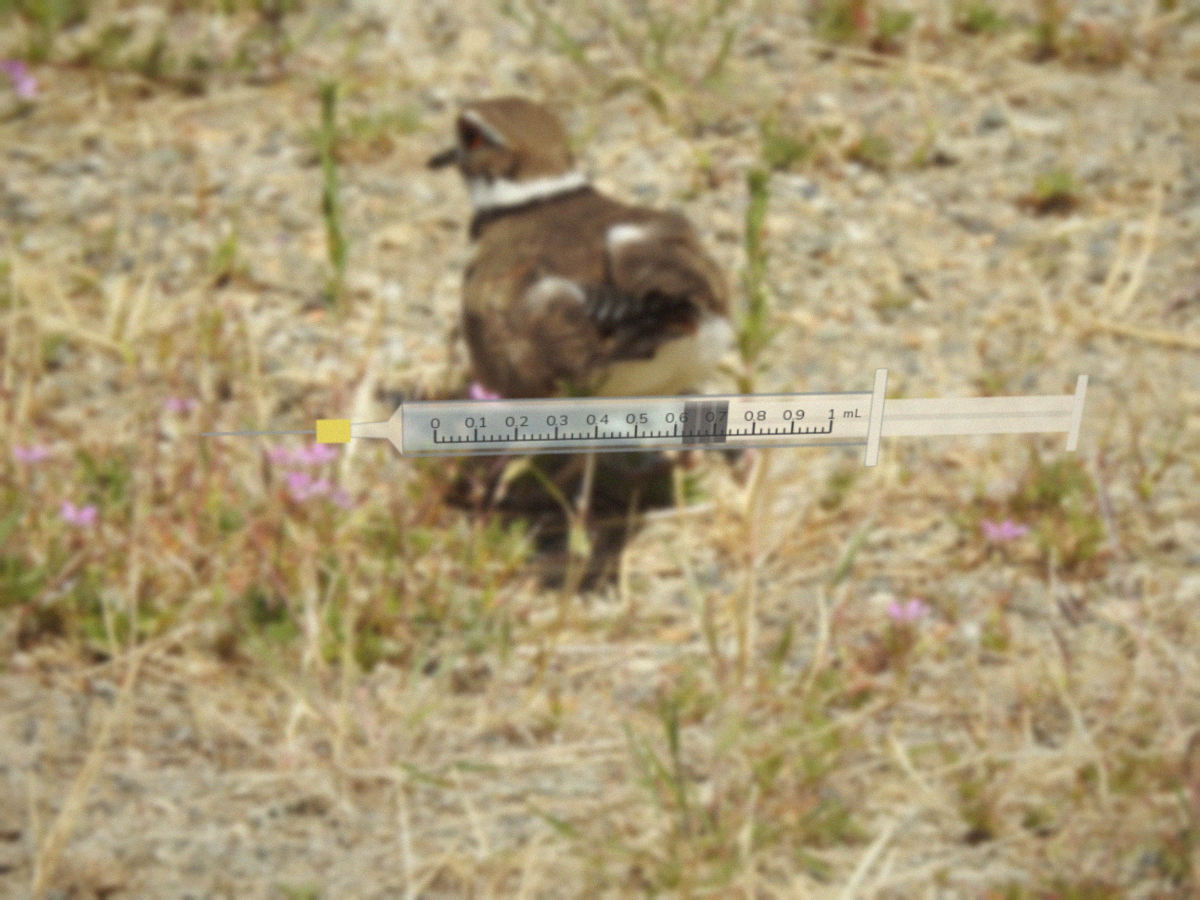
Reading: value=0.62 unit=mL
